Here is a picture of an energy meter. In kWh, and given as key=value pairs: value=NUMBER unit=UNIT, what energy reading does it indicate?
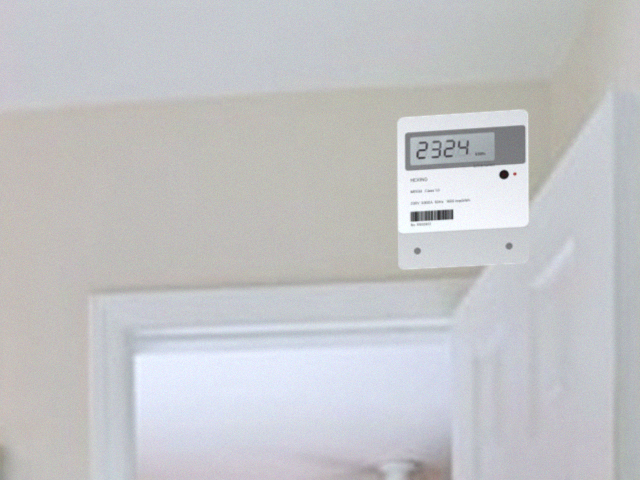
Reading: value=2324 unit=kWh
